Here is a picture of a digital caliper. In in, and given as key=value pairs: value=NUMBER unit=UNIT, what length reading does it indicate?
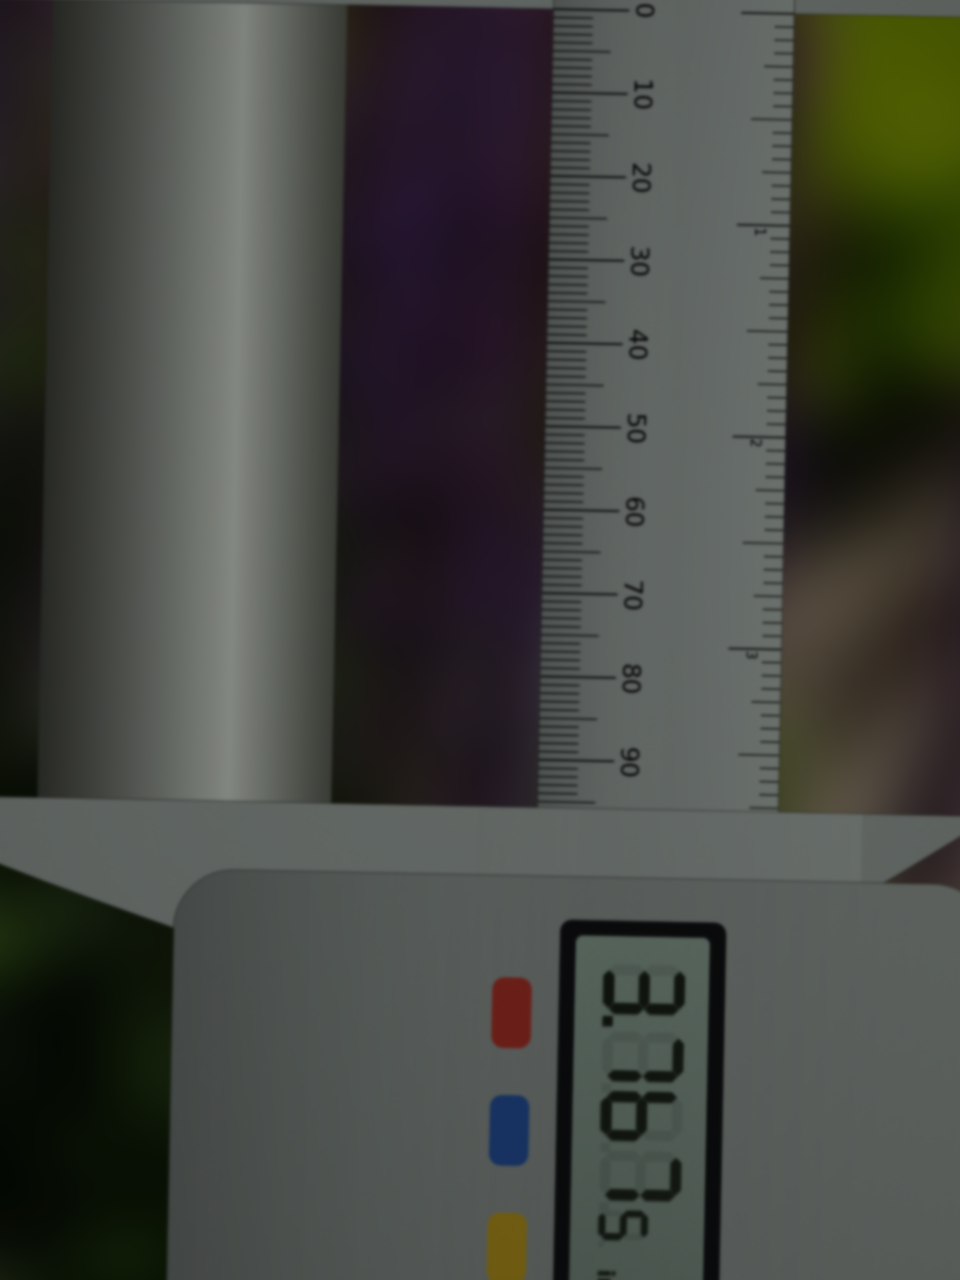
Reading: value=3.7675 unit=in
